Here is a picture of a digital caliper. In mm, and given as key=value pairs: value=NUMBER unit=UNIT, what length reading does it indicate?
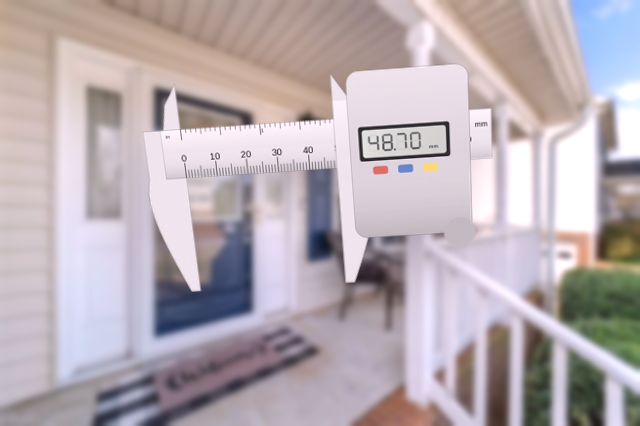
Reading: value=48.70 unit=mm
